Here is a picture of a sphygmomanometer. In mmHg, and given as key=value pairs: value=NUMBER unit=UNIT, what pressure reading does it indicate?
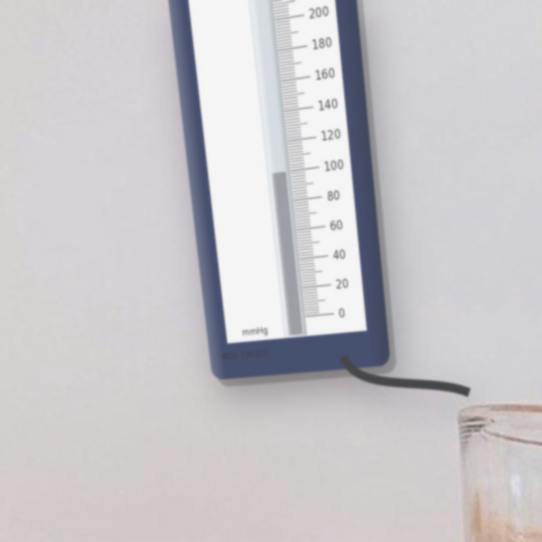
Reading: value=100 unit=mmHg
